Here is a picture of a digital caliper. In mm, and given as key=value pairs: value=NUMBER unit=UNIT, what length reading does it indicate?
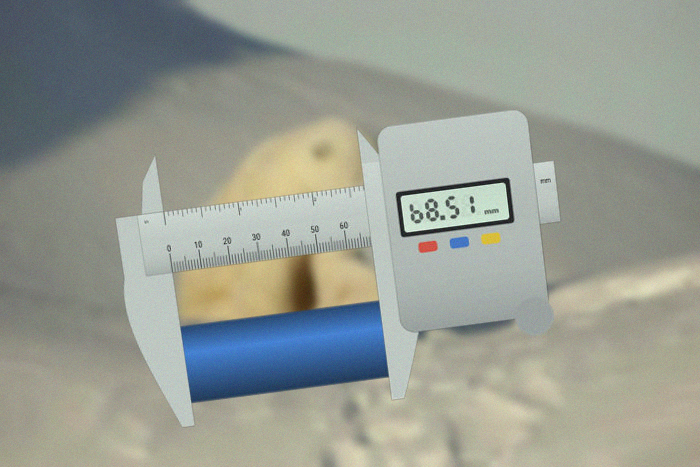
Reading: value=68.51 unit=mm
